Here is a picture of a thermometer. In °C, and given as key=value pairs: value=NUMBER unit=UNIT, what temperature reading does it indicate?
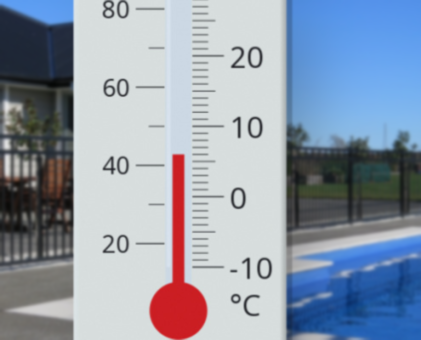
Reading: value=6 unit=°C
